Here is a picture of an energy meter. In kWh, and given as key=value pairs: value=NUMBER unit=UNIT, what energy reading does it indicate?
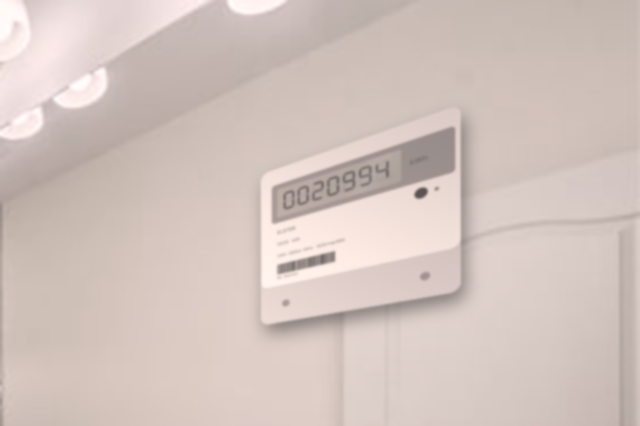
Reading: value=20994 unit=kWh
